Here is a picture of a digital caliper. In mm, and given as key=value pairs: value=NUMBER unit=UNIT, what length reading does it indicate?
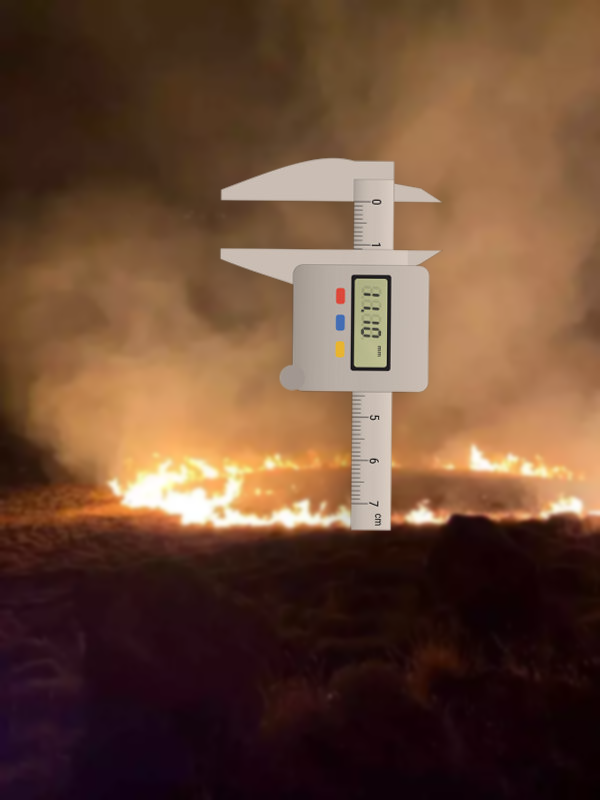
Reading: value=11.10 unit=mm
